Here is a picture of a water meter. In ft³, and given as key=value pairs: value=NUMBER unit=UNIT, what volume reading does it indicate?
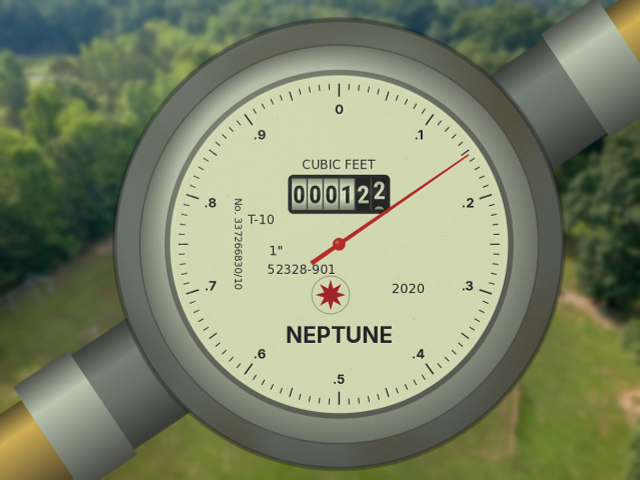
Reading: value=122.15 unit=ft³
